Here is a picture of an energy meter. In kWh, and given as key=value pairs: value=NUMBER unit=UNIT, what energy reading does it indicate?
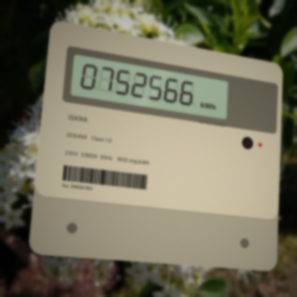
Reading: value=752566 unit=kWh
